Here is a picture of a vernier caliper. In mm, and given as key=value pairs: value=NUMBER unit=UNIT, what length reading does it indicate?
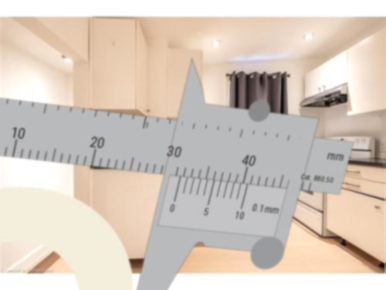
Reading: value=31.6 unit=mm
